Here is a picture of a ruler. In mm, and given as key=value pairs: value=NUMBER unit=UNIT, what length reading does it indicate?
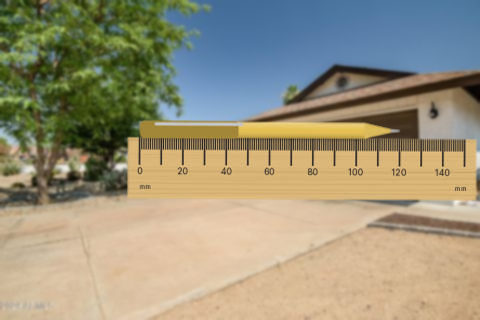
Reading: value=120 unit=mm
